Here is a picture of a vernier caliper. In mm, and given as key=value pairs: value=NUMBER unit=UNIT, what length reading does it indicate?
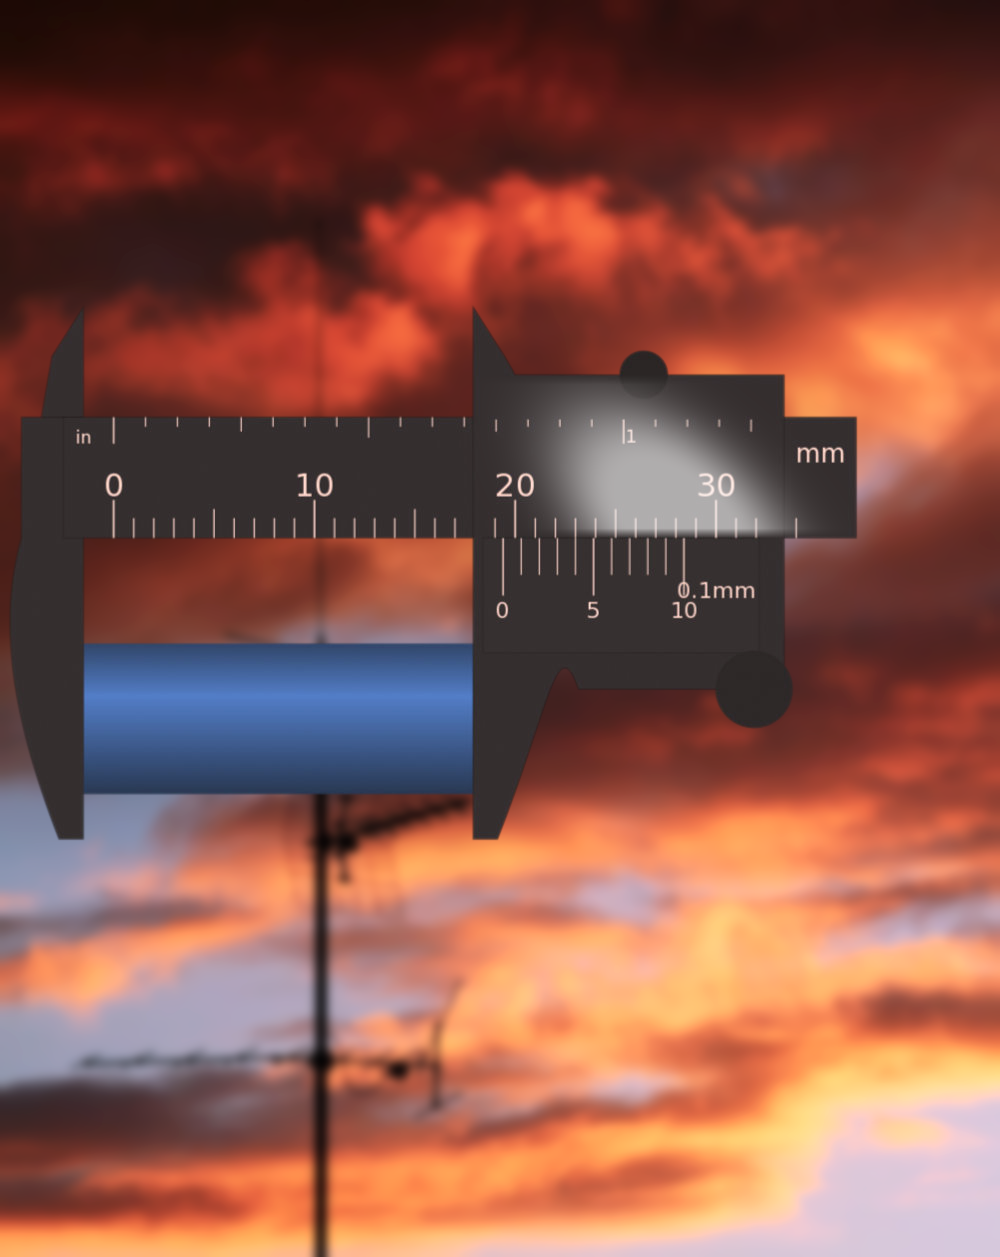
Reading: value=19.4 unit=mm
